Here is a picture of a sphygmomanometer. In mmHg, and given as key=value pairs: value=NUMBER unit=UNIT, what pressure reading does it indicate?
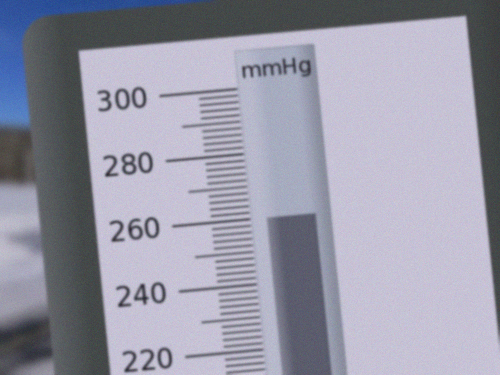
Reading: value=260 unit=mmHg
